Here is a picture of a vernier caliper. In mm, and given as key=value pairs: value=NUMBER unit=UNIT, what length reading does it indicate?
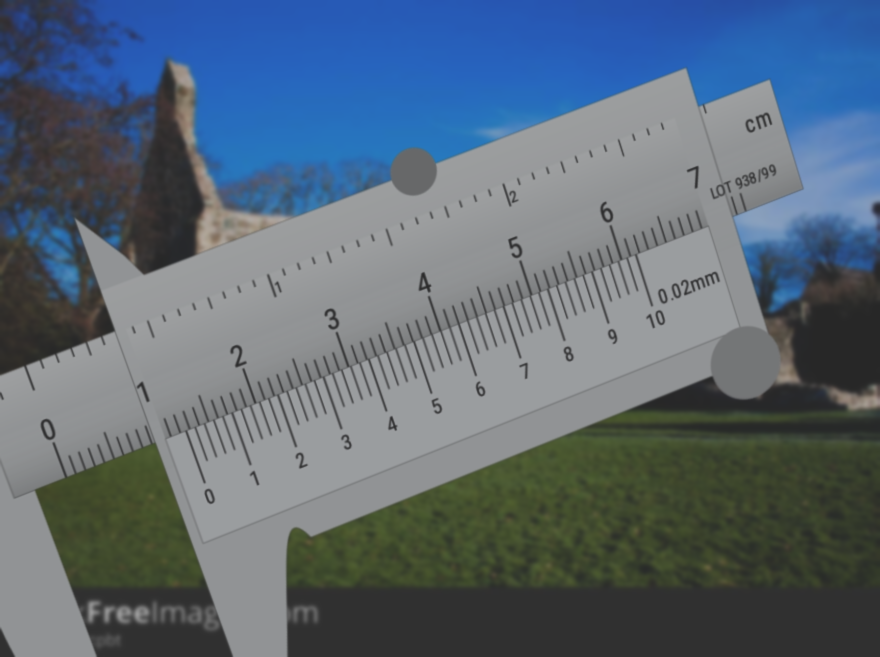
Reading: value=12.6 unit=mm
